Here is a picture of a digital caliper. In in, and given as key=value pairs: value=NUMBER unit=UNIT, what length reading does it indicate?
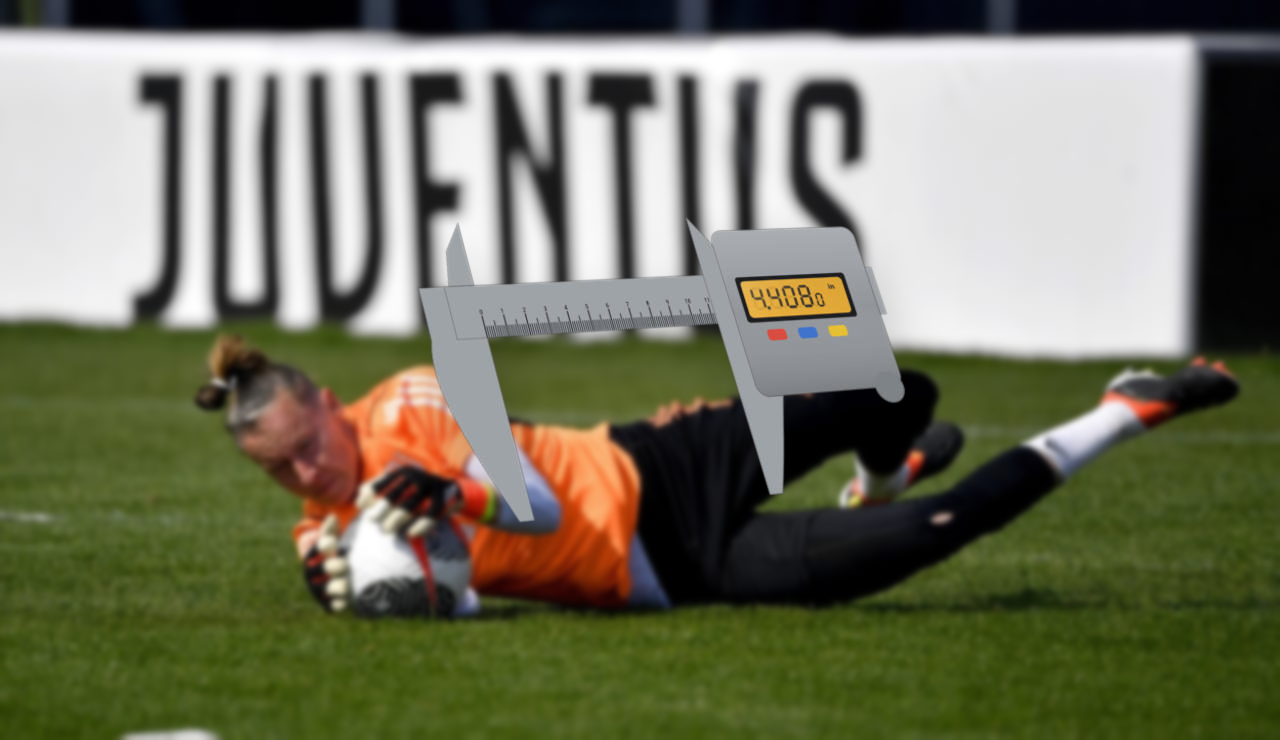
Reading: value=4.4080 unit=in
